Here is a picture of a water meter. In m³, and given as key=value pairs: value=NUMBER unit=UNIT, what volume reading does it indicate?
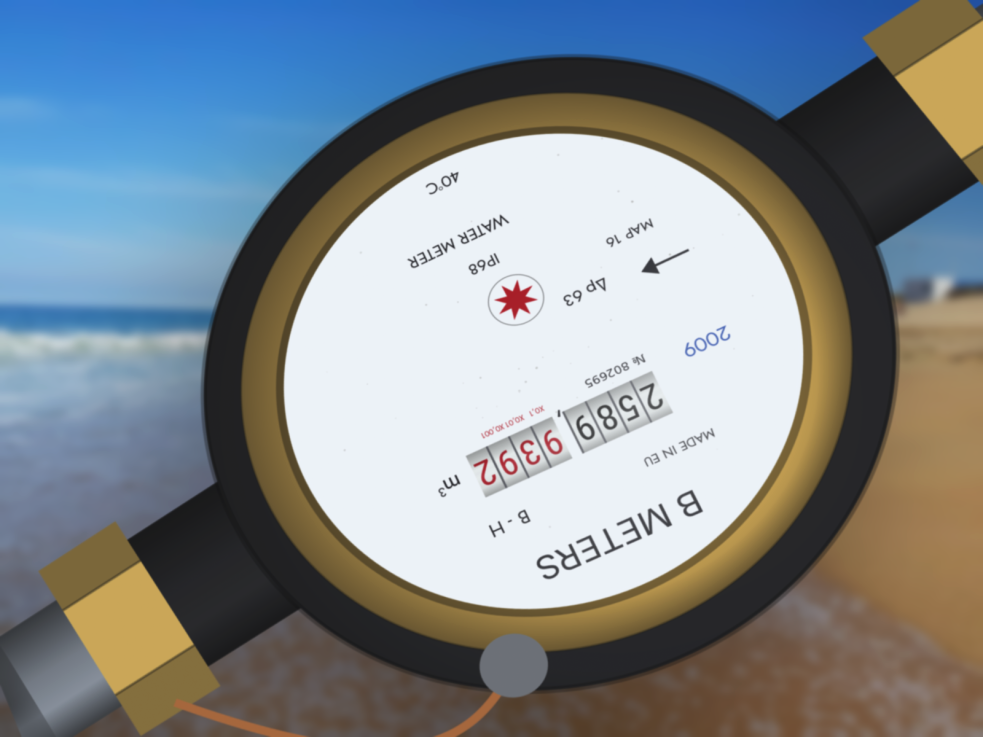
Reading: value=2589.9392 unit=m³
